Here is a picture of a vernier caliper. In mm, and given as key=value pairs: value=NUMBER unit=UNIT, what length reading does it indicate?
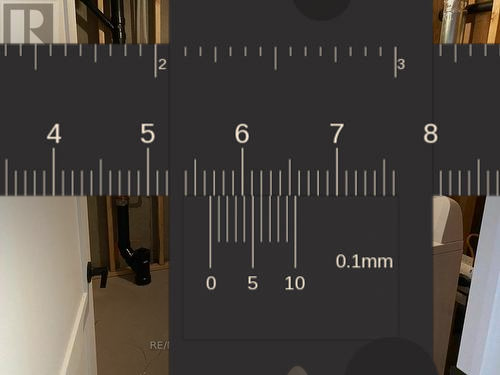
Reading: value=56.6 unit=mm
